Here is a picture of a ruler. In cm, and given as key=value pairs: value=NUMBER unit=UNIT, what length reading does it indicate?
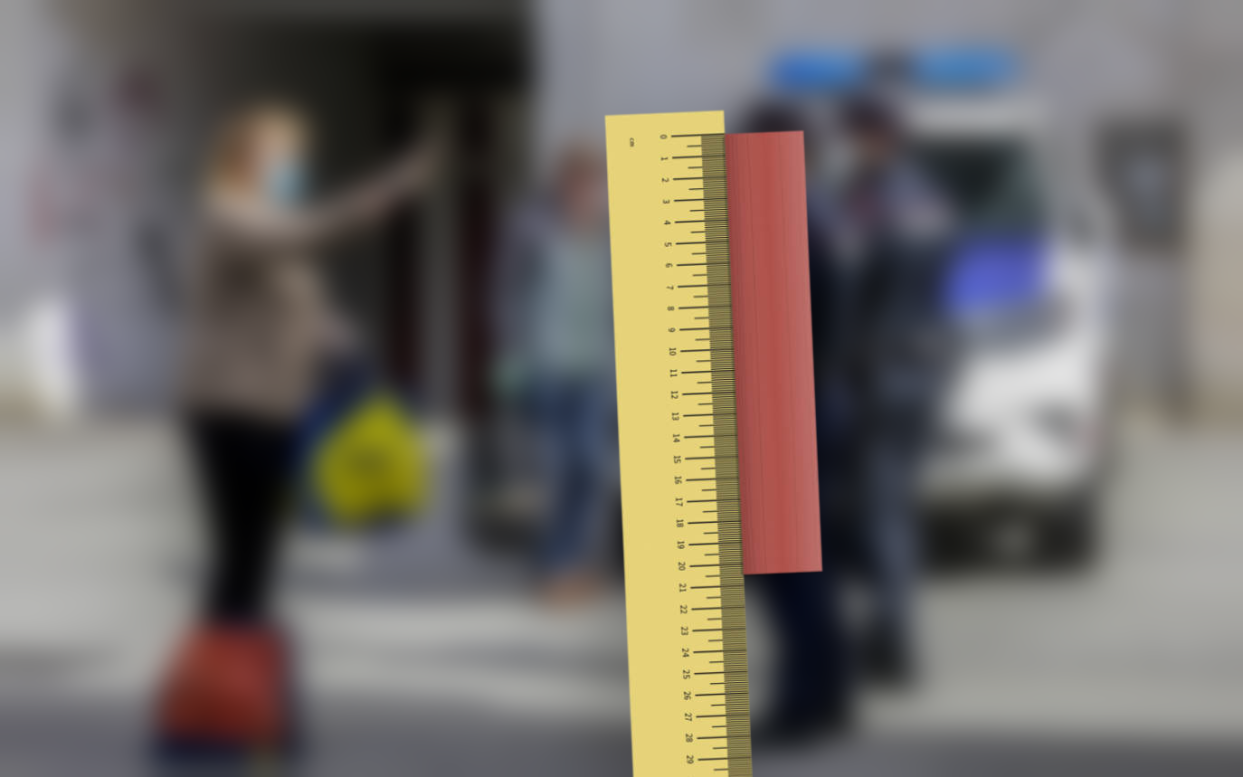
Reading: value=20.5 unit=cm
